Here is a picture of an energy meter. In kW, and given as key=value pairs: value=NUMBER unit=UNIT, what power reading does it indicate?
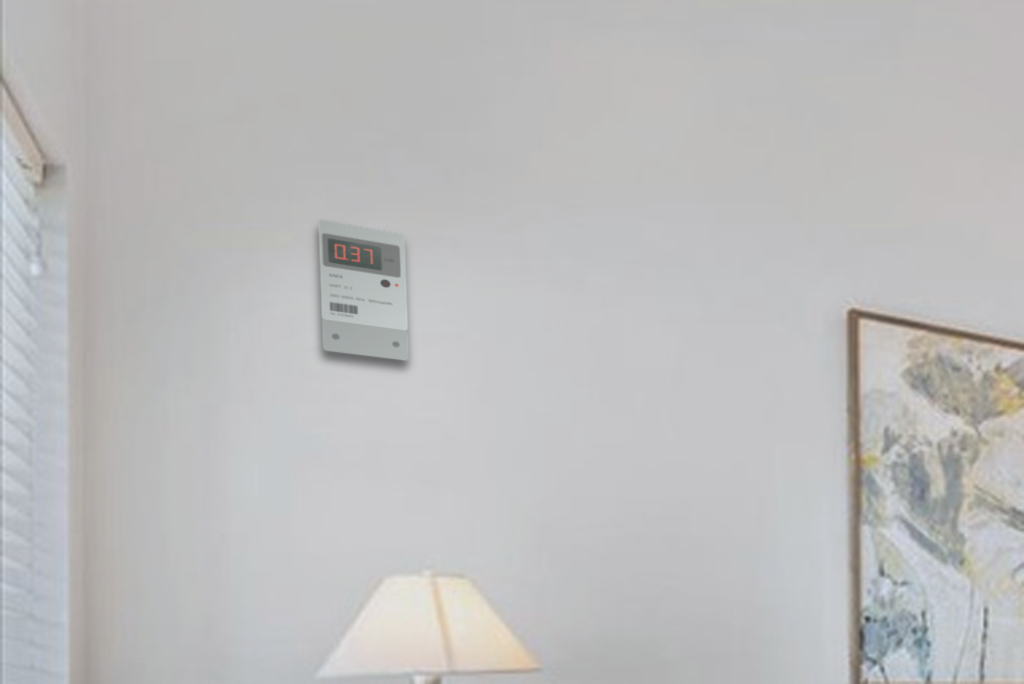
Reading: value=0.37 unit=kW
